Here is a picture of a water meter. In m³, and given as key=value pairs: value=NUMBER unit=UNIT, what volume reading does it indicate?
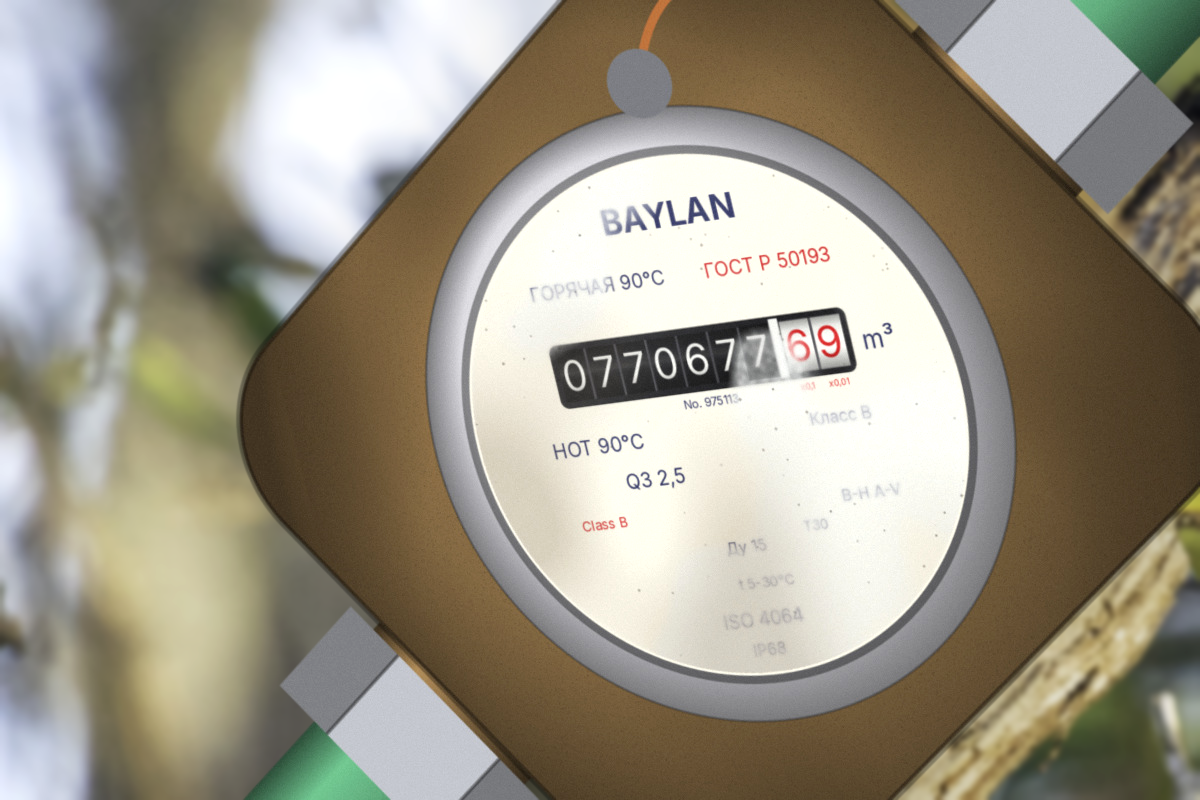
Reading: value=770677.69 unit=m³
